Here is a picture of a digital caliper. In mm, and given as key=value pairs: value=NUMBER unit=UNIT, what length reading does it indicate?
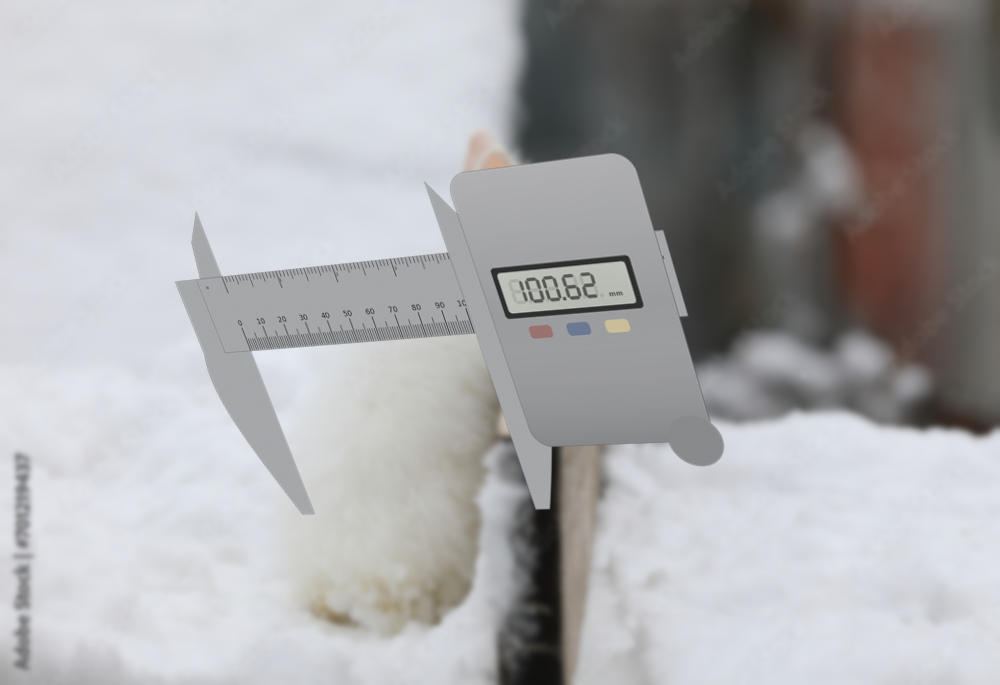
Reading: value=100.62 unit=mm
